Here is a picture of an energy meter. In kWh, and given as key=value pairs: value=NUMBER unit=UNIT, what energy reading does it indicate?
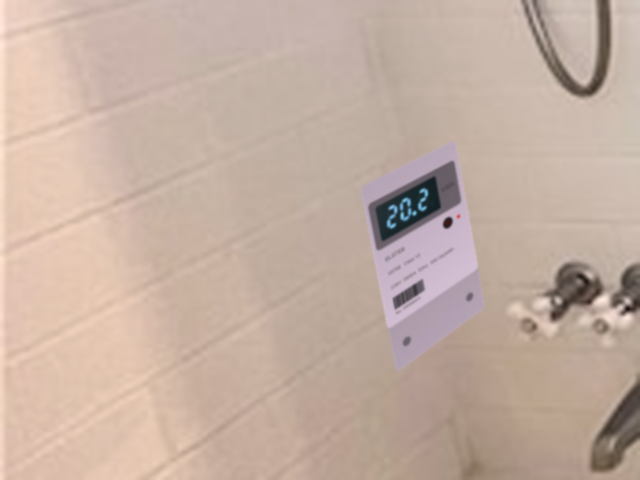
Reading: value=20.2 unit=kWh
